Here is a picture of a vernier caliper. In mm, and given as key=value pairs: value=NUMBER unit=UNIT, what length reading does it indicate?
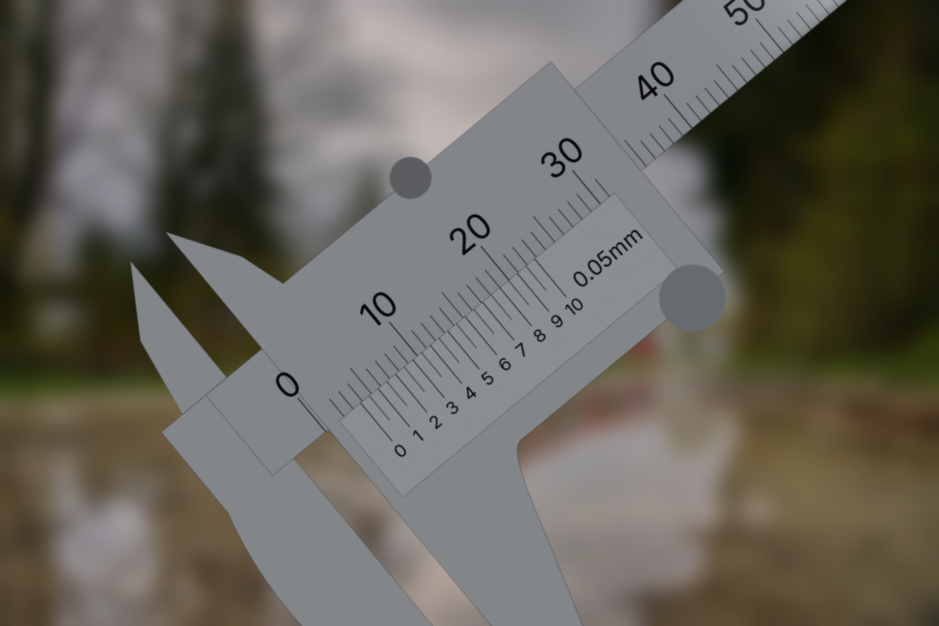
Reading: value=3.8 unit=mm
